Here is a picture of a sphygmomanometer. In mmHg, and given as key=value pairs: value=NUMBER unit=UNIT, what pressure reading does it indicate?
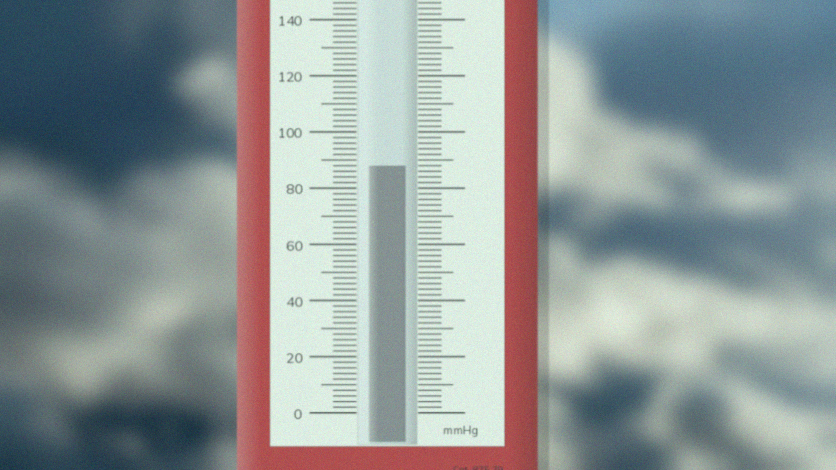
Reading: value=88 unit=mmHg
